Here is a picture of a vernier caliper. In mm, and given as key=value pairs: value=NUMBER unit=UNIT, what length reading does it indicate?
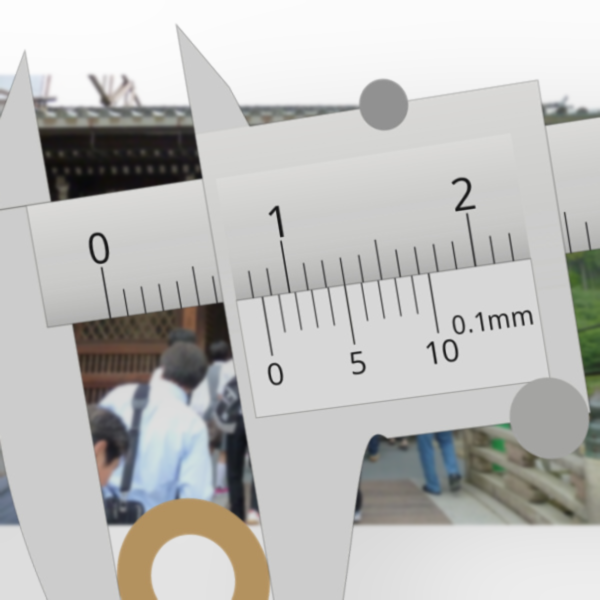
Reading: value=8.5 unit=mm
